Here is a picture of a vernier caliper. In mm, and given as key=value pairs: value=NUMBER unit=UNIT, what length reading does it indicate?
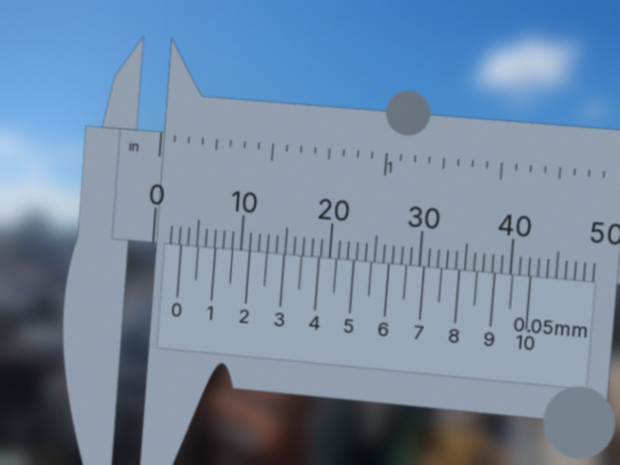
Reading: value=3.2 unit=mm
